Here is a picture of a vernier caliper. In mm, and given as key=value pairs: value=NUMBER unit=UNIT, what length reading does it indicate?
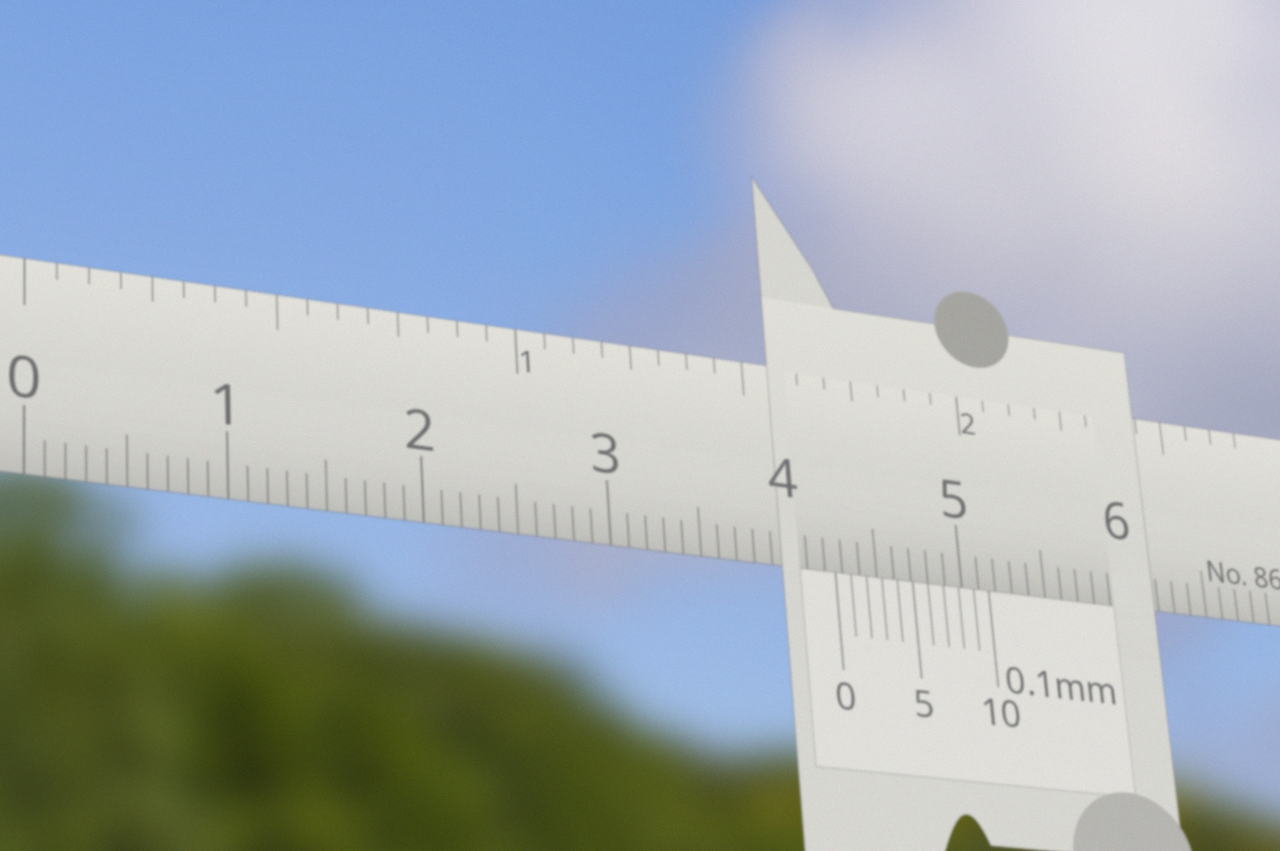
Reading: value=42.6 unit=mm
